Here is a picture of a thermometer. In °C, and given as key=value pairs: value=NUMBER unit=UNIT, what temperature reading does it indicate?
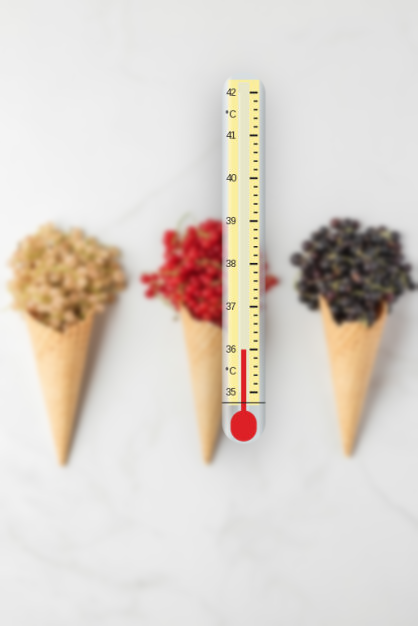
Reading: value=36 unit=°C
